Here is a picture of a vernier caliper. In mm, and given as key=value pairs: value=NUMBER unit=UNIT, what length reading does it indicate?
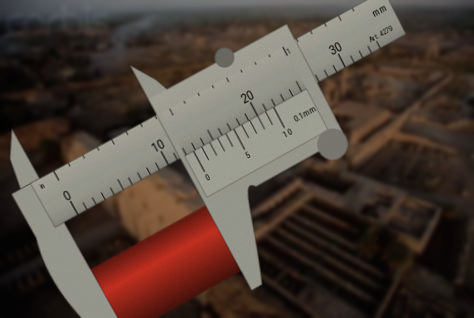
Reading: value=12.8 unit=mm
